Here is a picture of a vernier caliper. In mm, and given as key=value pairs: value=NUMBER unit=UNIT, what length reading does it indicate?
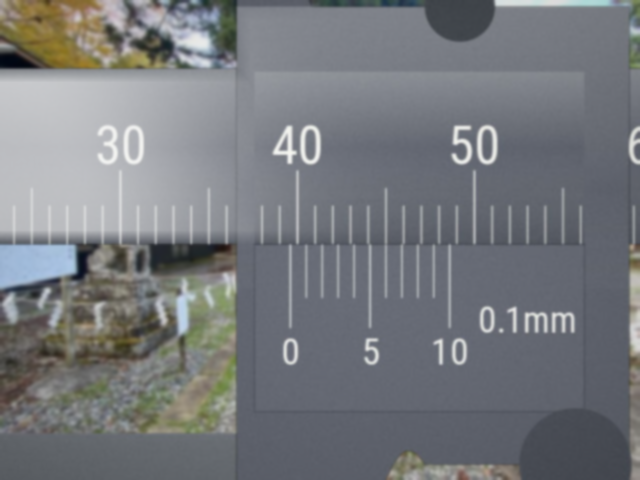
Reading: value=39.6 unit=mm
